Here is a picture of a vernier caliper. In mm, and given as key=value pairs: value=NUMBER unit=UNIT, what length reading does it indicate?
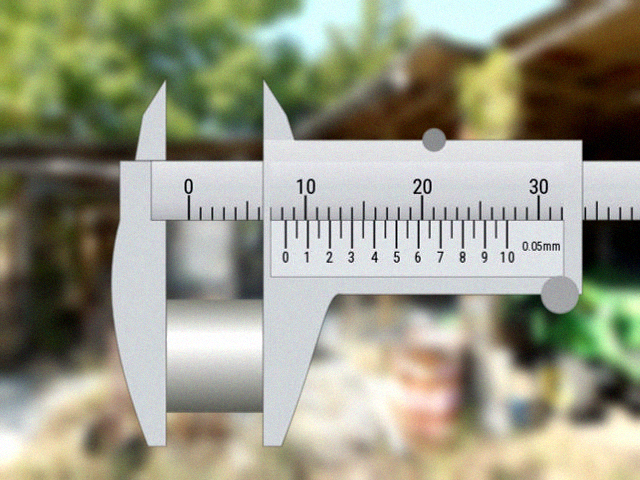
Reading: value=8.3 unit=mm
